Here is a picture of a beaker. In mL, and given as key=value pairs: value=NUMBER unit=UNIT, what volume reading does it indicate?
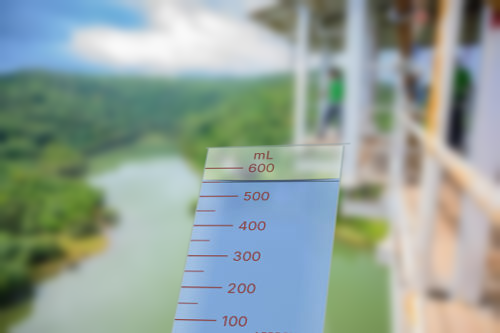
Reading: value=550 unit=mL
